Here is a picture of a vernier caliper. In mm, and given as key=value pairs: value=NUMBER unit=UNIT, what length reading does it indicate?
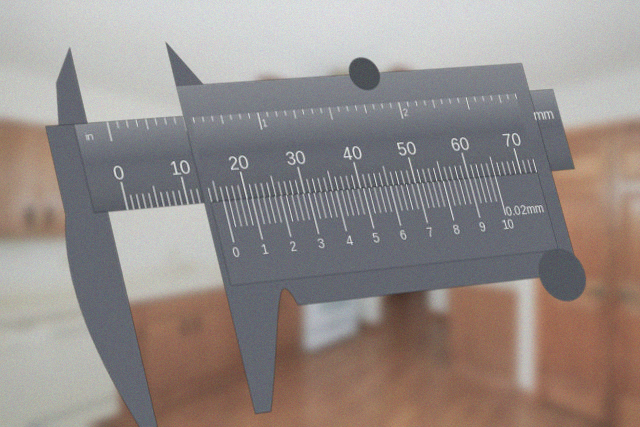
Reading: value=16.0 unit=mm
